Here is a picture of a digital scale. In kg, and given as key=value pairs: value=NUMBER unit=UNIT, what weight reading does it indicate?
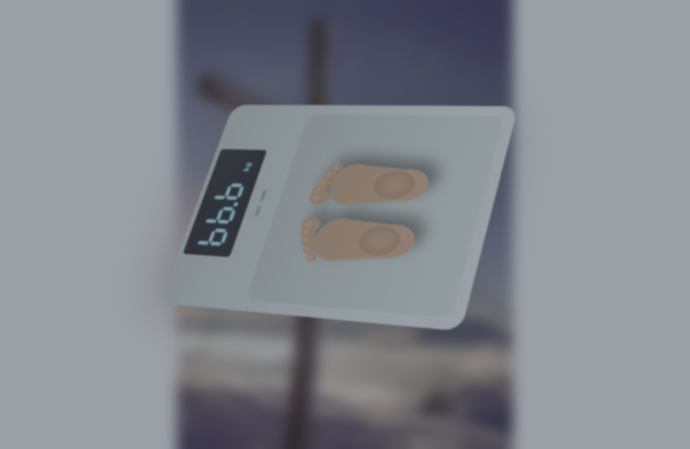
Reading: value=66.6 unit=kg
